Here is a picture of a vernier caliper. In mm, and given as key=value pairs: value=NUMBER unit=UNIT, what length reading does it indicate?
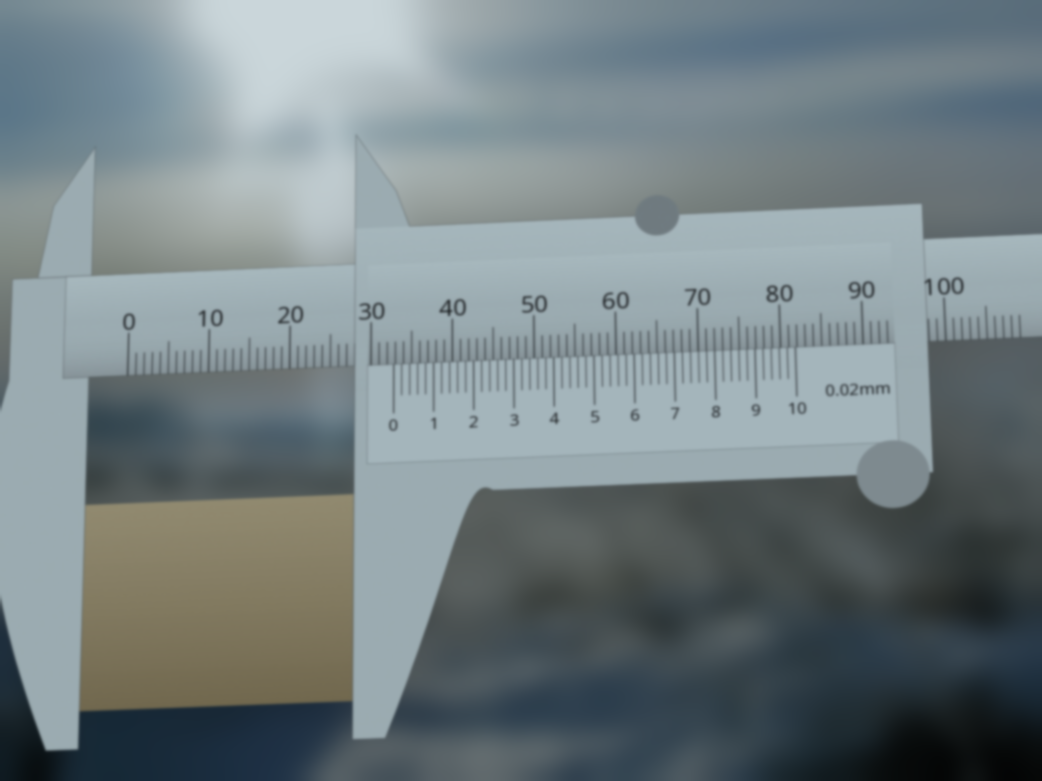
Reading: value=32.8 unit=mm
